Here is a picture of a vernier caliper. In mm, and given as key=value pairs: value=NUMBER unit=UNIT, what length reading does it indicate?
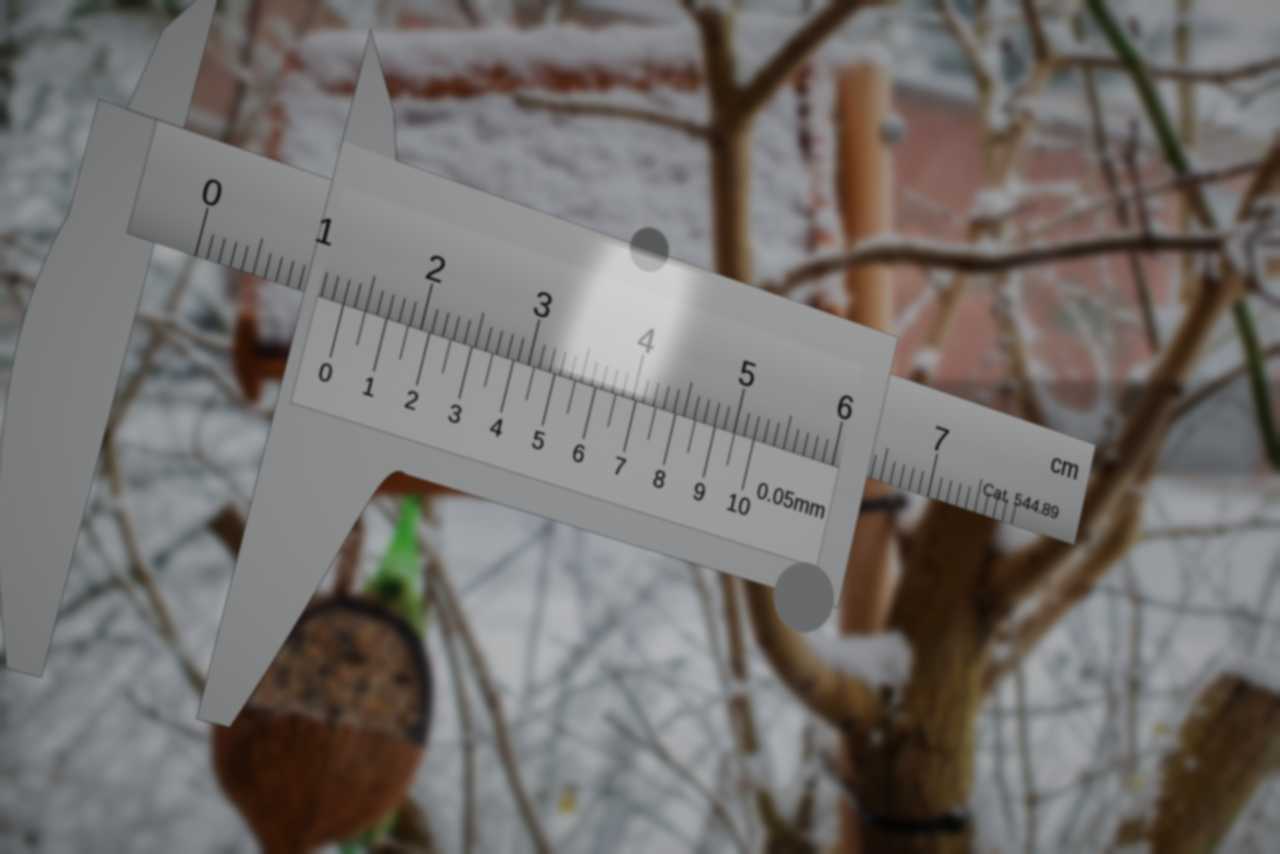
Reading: value=13.0 unit=mm
